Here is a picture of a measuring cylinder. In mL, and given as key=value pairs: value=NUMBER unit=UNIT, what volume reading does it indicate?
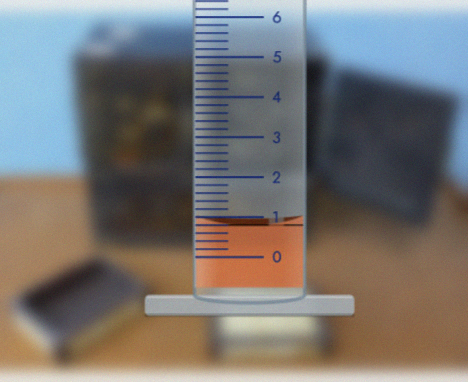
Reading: value=0.8 unit=mL
